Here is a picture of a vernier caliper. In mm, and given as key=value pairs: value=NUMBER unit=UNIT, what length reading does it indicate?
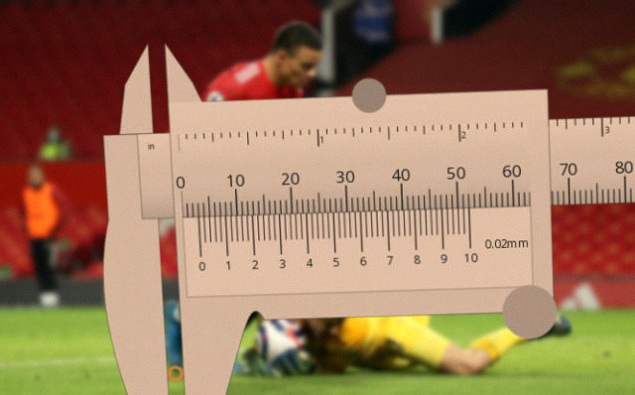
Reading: value=3.0 unit=mm
